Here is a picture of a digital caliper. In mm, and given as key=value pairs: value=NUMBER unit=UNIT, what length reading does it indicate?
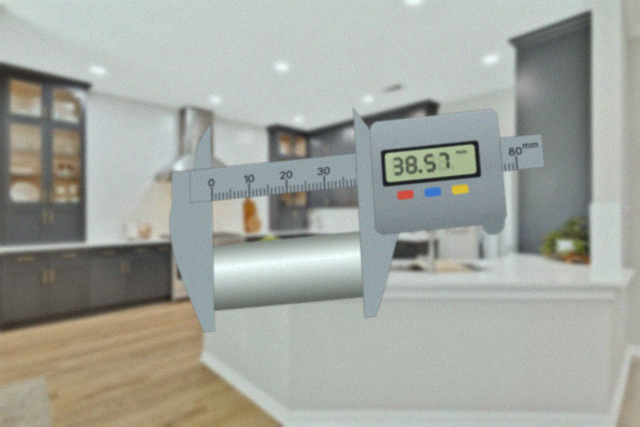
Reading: value=38.57 unit=mm
